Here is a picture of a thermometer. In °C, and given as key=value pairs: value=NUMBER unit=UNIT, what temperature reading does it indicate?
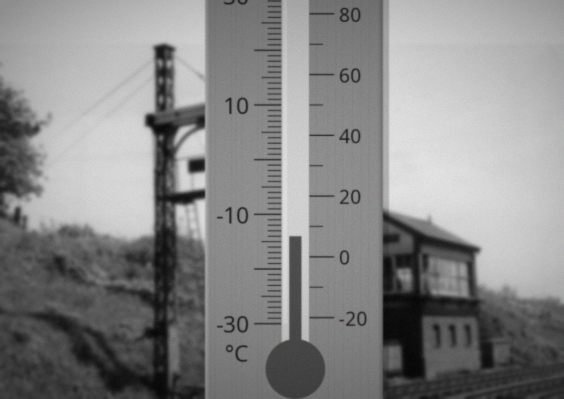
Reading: value=-14 unit=°C
